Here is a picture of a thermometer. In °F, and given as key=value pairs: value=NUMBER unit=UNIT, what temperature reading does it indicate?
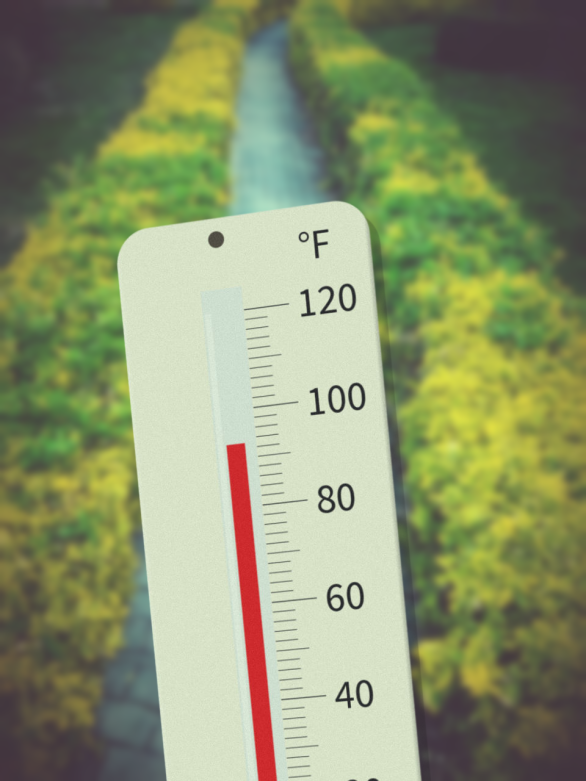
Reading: value=93 unit=°F
